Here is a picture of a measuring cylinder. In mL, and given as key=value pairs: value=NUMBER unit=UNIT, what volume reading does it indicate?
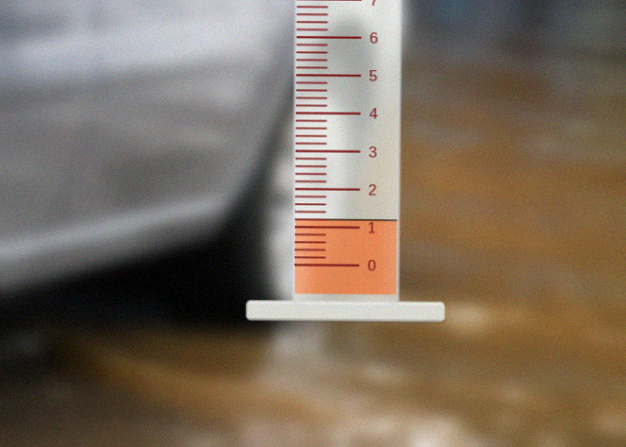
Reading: value=1.2 unit=mL
